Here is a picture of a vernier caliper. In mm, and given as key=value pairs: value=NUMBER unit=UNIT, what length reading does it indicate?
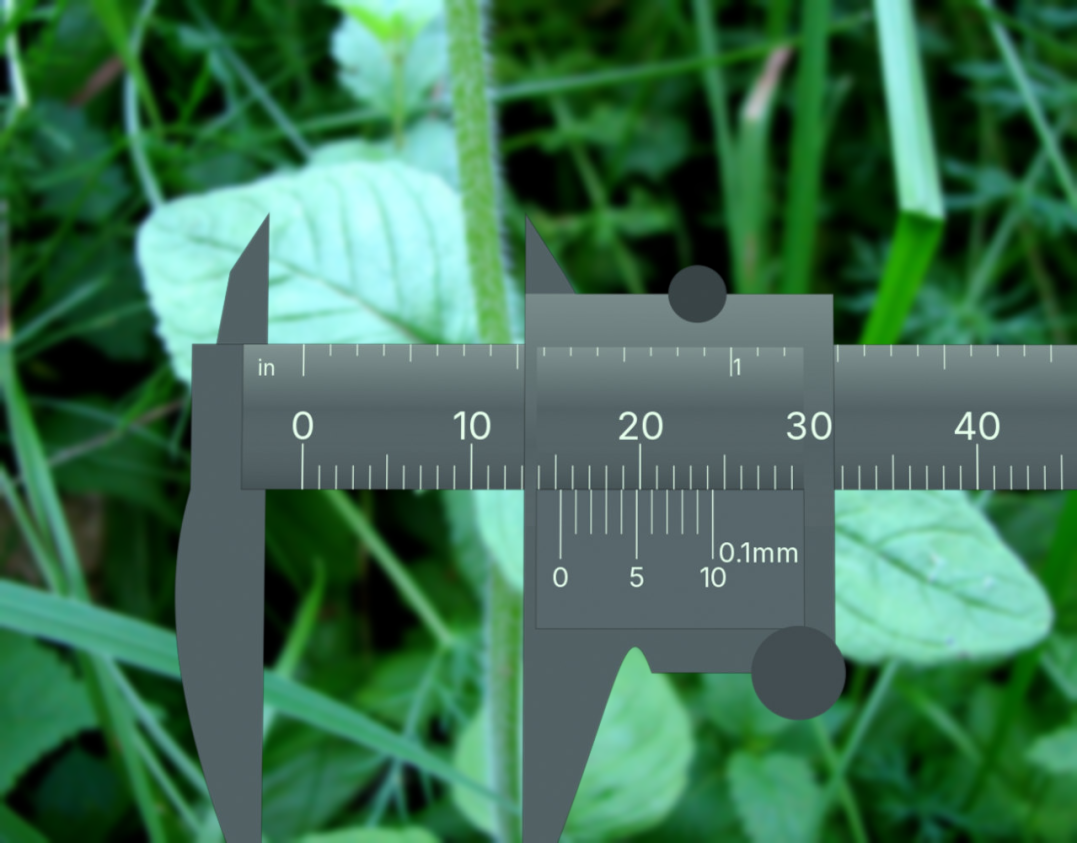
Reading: value=15.3 unit=mm
